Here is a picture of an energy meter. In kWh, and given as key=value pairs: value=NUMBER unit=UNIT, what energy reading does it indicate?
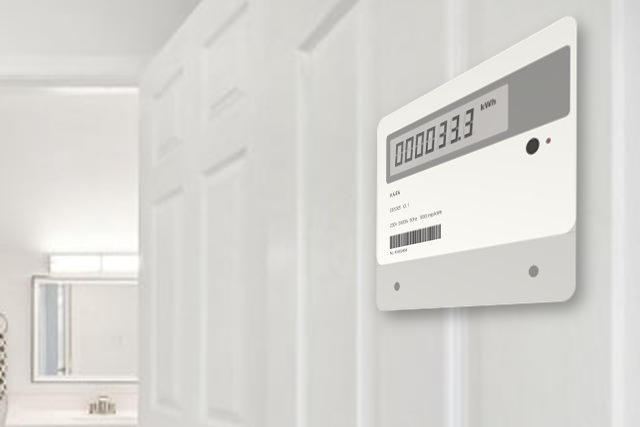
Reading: value=33.3 unit=kWh
